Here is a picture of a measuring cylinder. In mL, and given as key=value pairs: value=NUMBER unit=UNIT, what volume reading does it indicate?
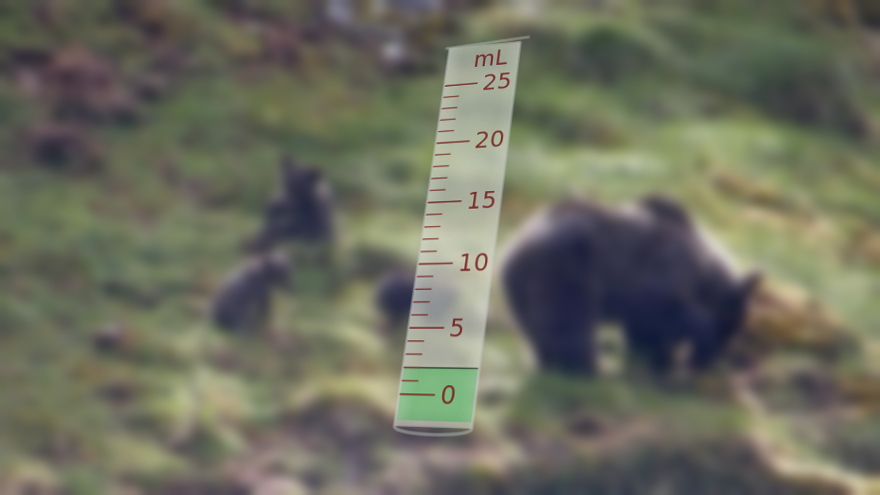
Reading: value=2 unit=mL
